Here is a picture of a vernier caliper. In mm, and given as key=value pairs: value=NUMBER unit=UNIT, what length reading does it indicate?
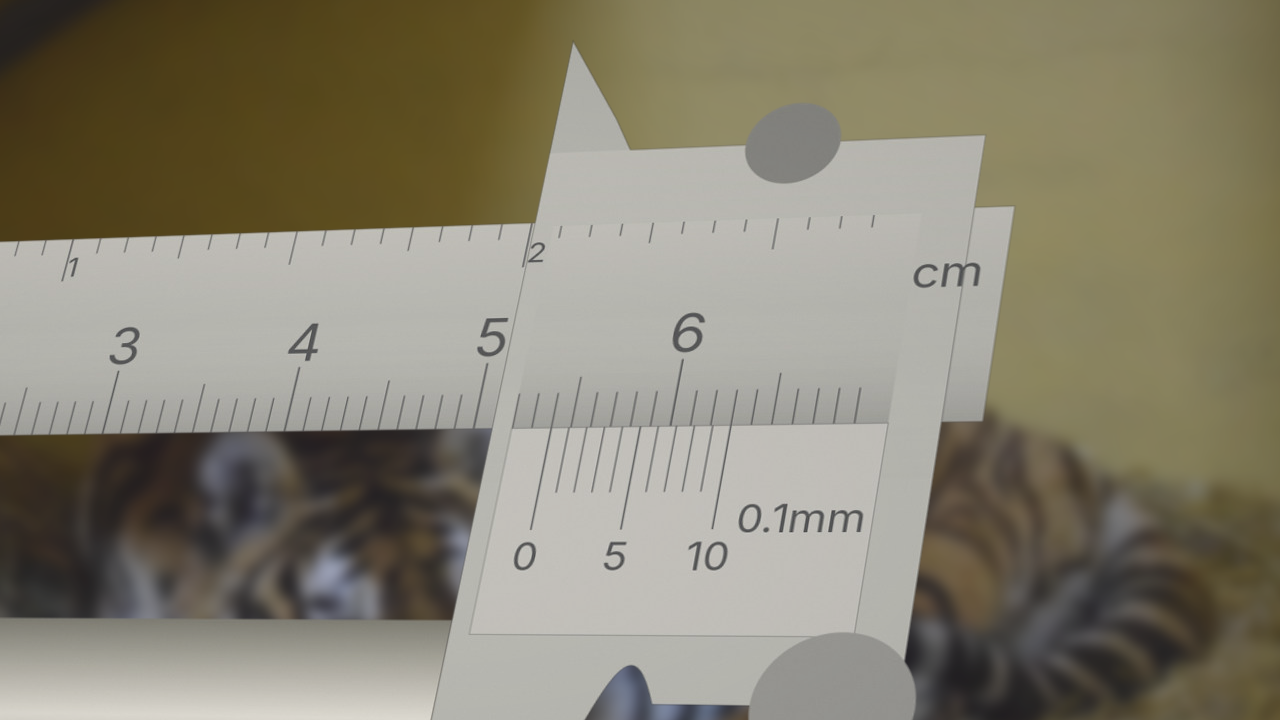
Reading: value=54.0 unit=mm
